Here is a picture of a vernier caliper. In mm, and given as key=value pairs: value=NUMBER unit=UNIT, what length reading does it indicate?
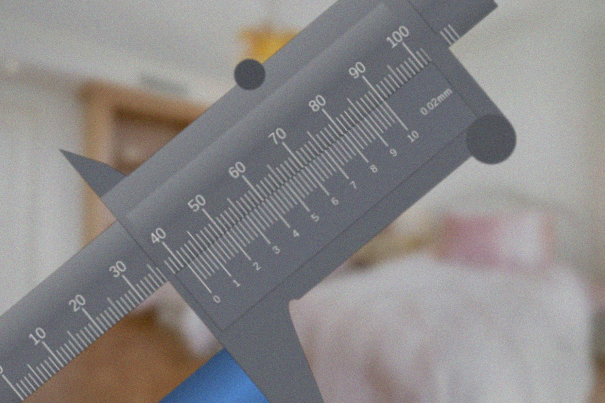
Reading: value=41.0 unit=mm
